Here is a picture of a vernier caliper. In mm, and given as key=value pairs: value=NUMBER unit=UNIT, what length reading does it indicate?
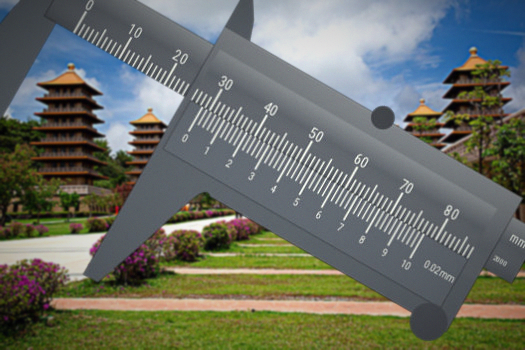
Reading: value=28.5 unit=mm
